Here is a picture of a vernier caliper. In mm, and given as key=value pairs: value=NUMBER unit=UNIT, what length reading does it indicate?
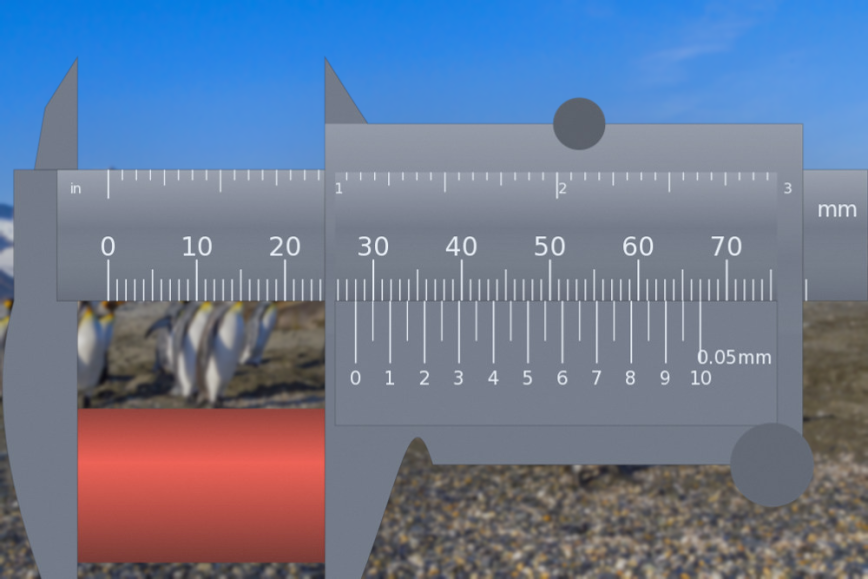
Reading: value=28.0 unit=mm
